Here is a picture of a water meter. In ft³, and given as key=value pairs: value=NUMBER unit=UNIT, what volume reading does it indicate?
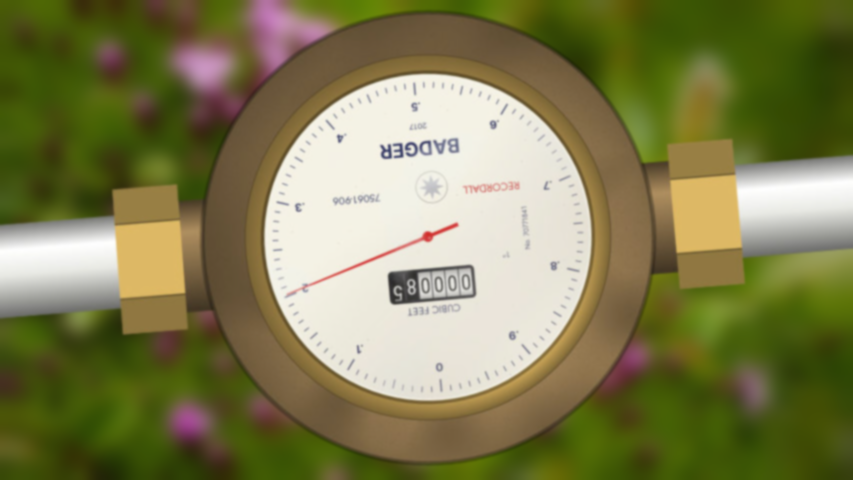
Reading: value=85.20 unit=ft³
